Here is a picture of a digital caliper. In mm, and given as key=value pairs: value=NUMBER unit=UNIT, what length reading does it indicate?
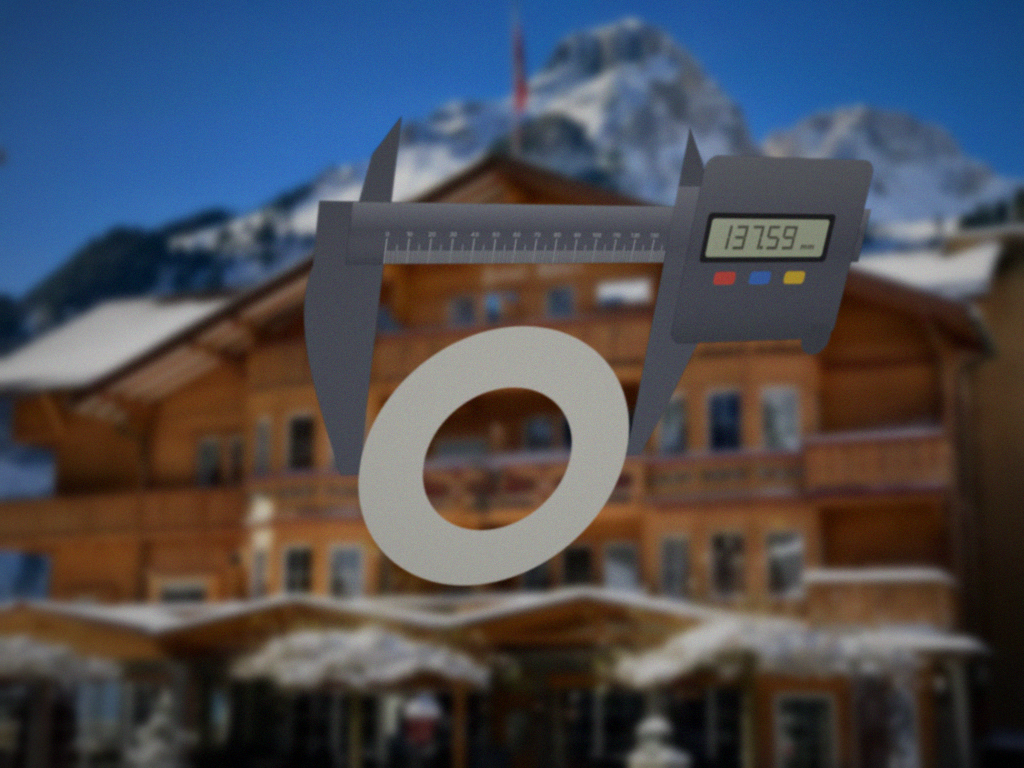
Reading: value=137.59 unit=mm
